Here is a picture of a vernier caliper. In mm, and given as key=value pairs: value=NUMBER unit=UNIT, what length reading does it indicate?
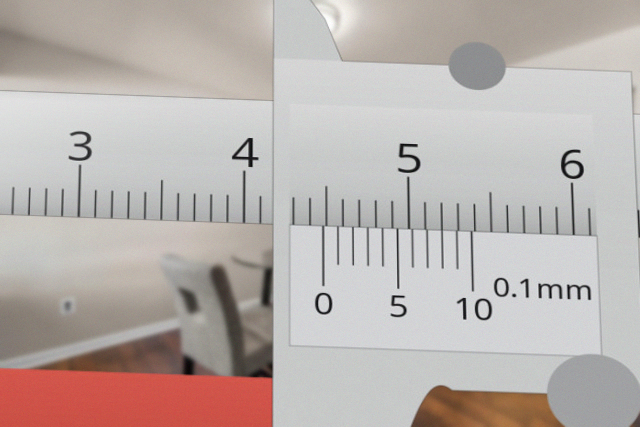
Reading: value=44.8 unit=mm
